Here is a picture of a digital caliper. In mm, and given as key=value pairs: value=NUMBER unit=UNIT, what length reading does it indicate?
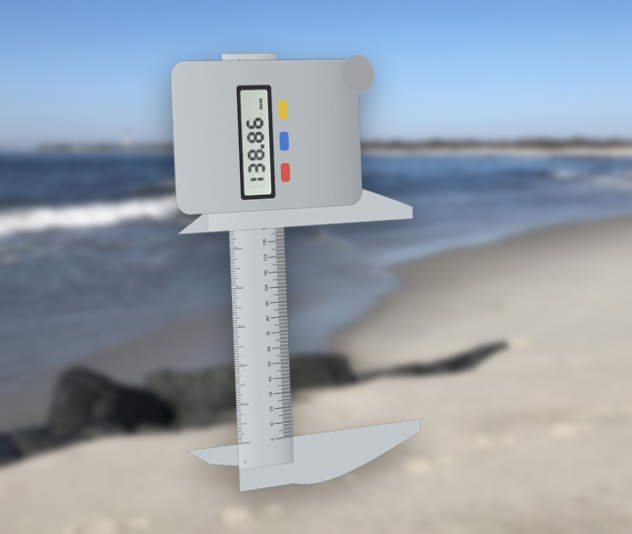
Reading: value=138.86 unit=mm
